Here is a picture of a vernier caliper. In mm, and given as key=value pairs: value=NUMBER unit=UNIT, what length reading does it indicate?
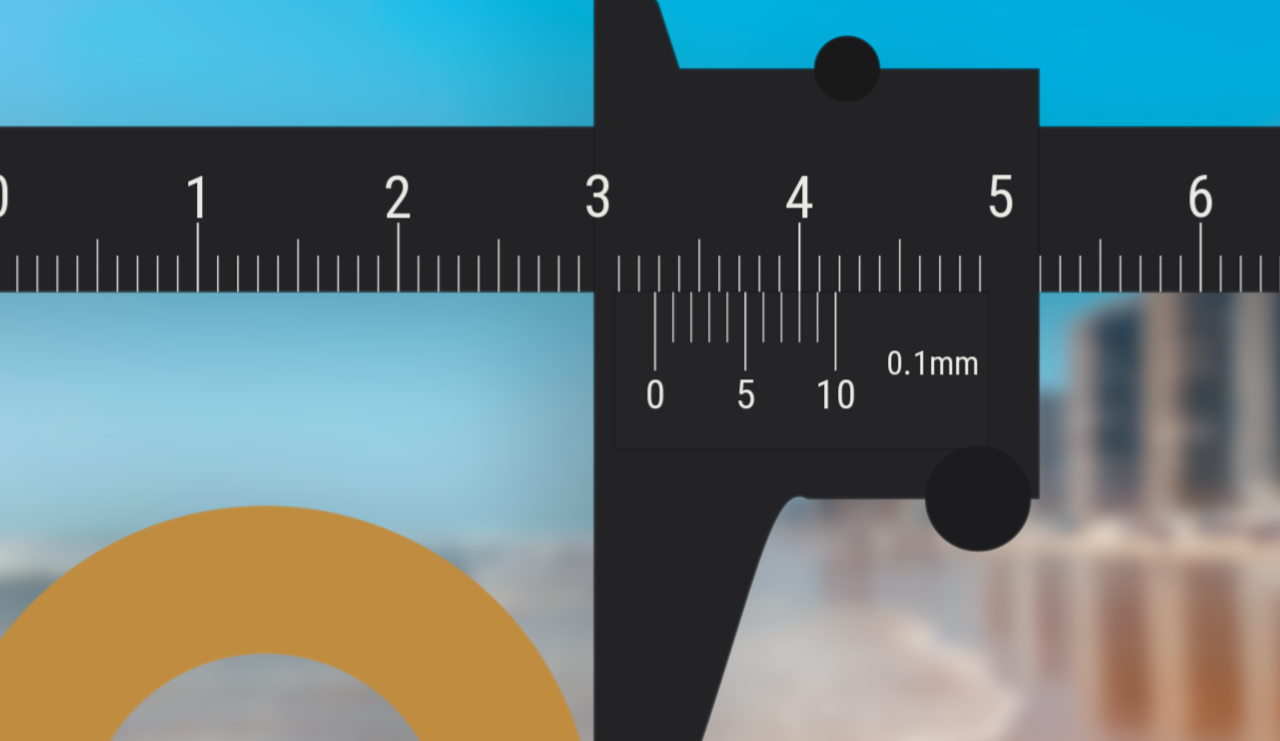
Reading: value=32.8 unit=mm
